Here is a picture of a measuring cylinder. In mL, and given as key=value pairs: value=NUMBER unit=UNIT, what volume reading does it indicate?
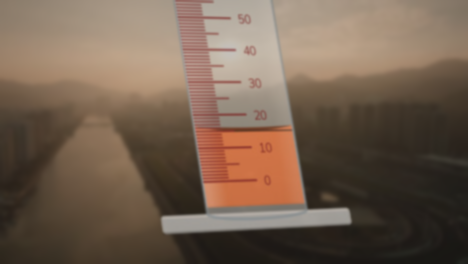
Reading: value=15 unit=mL
